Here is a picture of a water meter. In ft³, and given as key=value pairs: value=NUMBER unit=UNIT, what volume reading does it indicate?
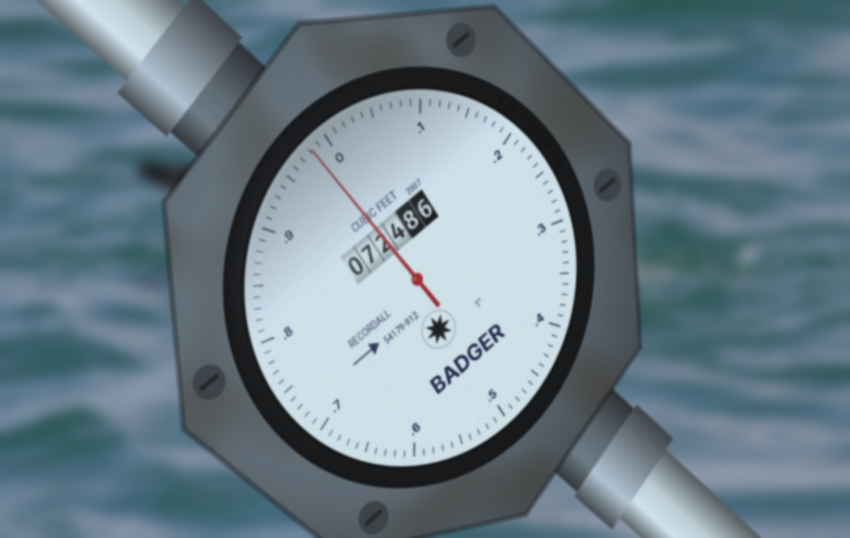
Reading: value=72485.98 unit=ft³
